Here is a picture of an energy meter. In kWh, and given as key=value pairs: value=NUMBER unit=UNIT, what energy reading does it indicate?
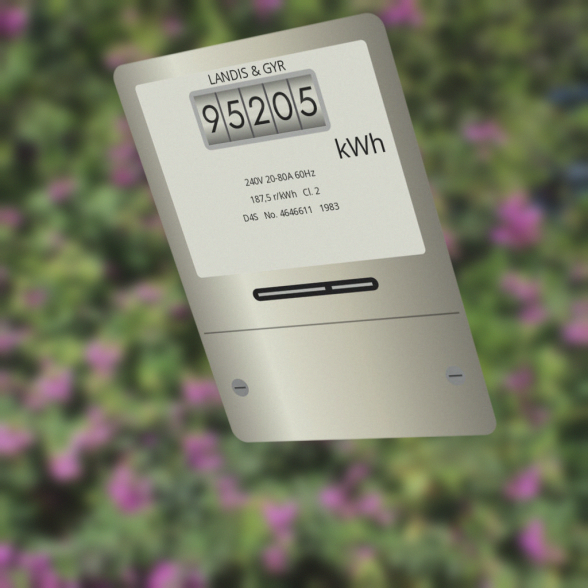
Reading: value=95205 unit=kWh
